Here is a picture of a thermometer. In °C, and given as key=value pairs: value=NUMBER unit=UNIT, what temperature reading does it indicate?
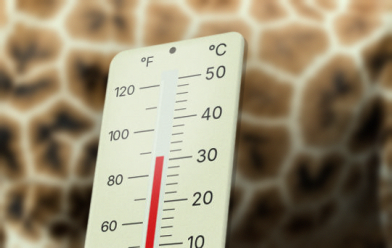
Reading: value=31 unit=°C
